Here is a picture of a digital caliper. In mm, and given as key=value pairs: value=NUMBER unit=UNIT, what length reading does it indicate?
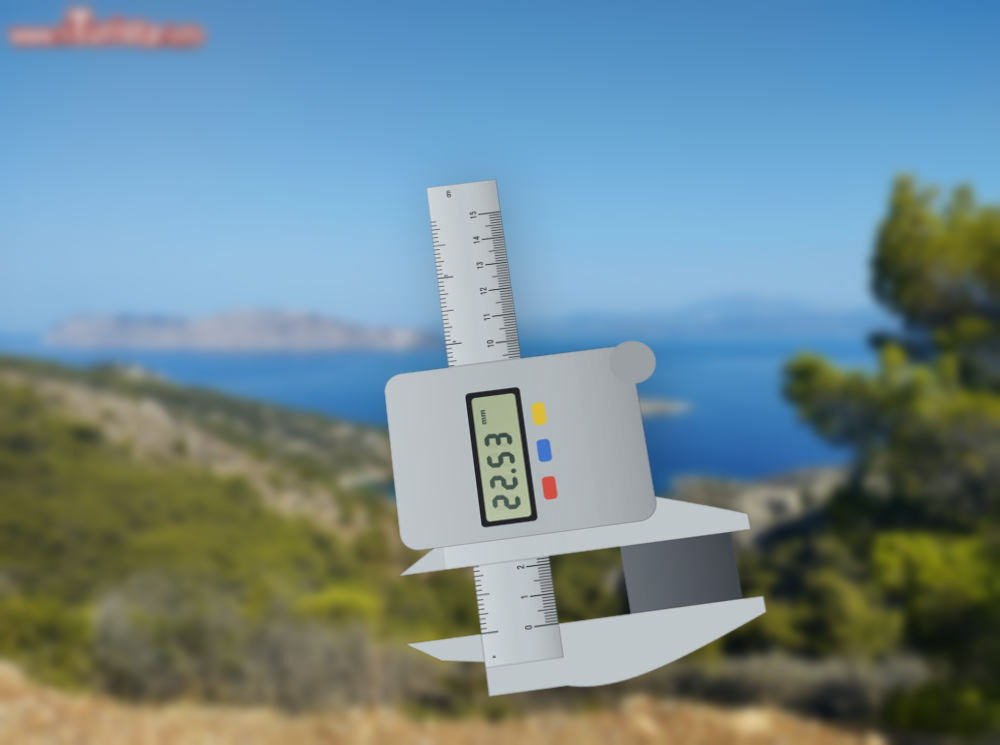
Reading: value=22.53 unit=mm
